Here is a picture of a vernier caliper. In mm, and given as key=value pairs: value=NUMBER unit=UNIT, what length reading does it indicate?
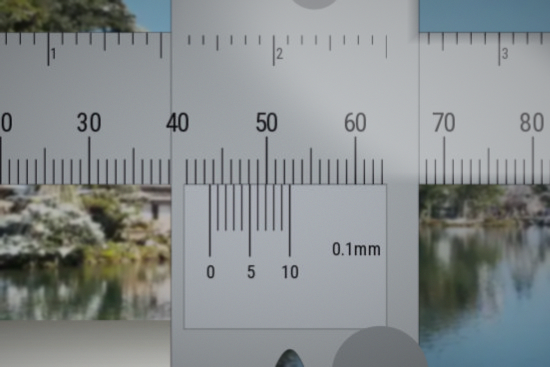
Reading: value=43.6 unit=mm
